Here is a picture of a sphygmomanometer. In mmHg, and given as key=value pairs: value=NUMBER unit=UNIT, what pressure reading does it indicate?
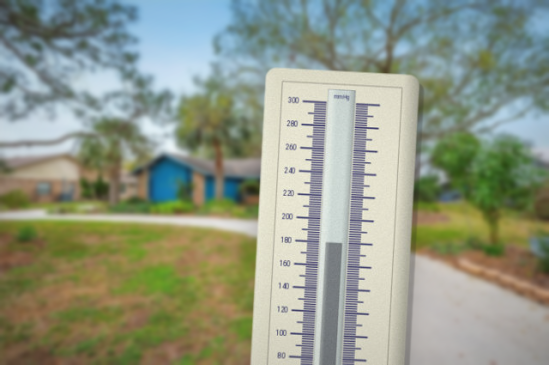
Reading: value=180 unit=mmHg
